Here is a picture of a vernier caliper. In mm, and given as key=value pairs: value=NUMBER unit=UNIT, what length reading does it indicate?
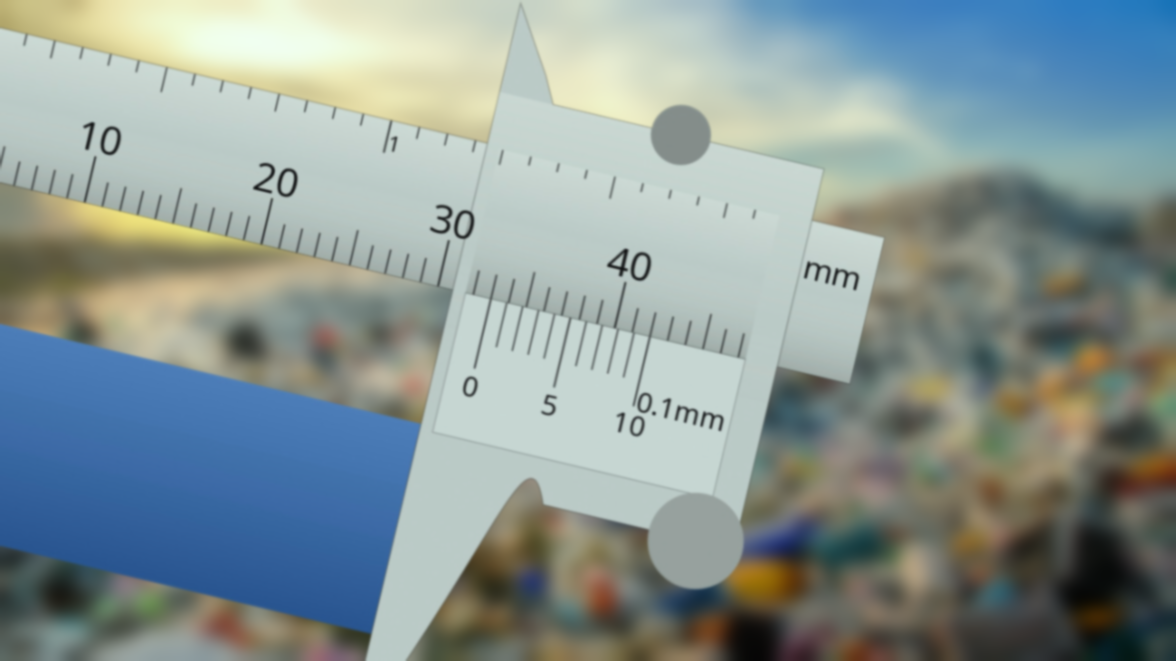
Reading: value=33.0 unit=mm
